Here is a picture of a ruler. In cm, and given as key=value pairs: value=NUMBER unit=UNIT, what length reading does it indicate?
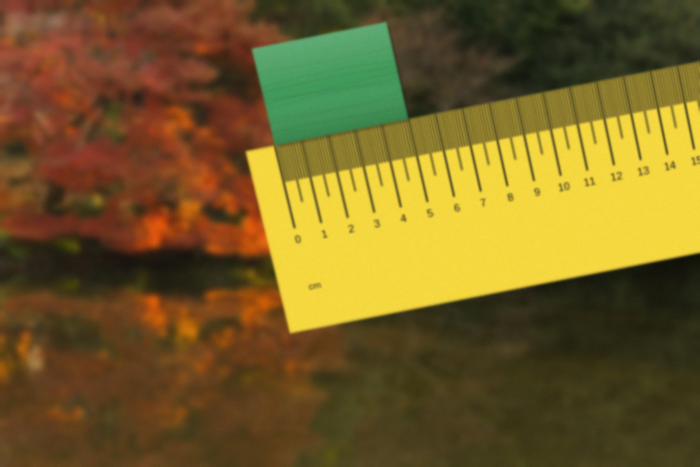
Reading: value=5 unit=cm
